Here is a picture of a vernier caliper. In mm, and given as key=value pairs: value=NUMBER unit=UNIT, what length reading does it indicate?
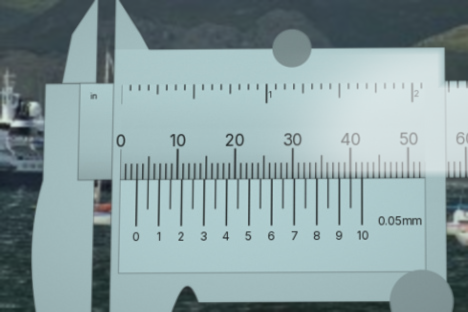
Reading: value=3.0 unit=mm
